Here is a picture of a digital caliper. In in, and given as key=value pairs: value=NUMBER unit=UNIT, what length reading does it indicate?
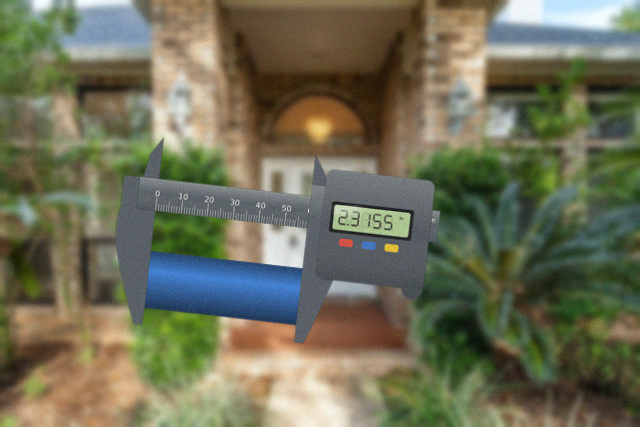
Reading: value=2.3155 unit=in
